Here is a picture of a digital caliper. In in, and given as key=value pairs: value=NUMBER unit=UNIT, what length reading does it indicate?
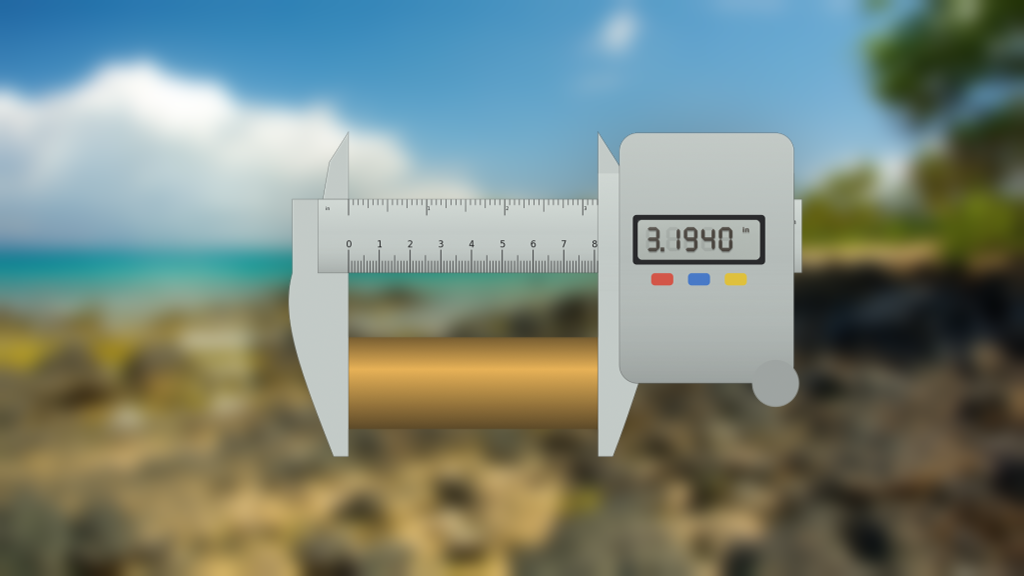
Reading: value=3.1940 unit=in
